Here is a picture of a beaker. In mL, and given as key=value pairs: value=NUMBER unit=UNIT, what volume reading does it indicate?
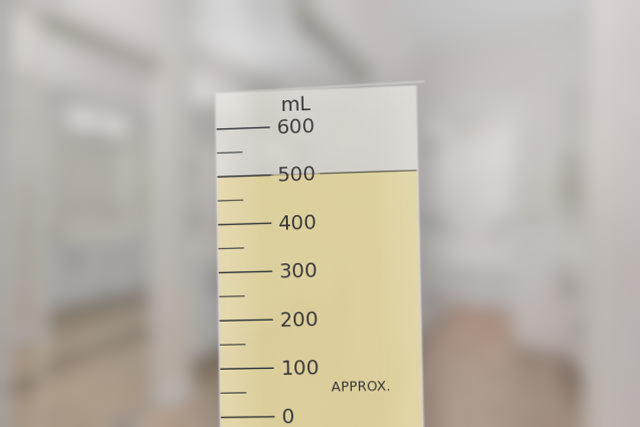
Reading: value=500 unit=mL
